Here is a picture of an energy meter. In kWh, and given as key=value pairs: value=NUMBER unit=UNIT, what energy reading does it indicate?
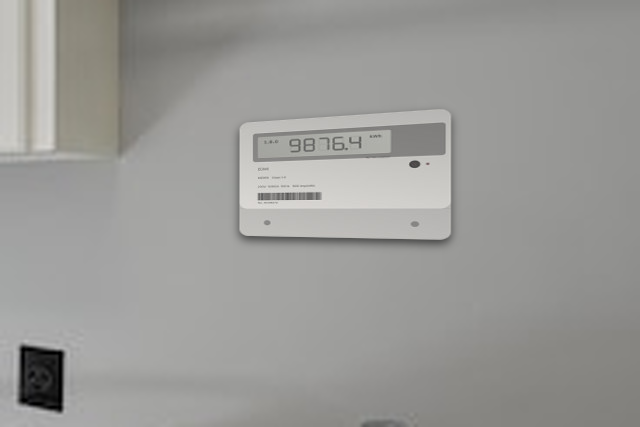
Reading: value=9876.4 unit=kWh
